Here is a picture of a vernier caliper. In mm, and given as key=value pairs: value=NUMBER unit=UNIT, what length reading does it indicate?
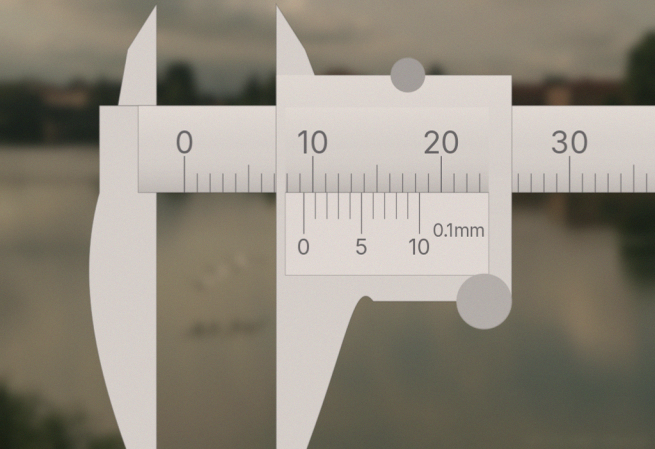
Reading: value=9.3 unit=mm
